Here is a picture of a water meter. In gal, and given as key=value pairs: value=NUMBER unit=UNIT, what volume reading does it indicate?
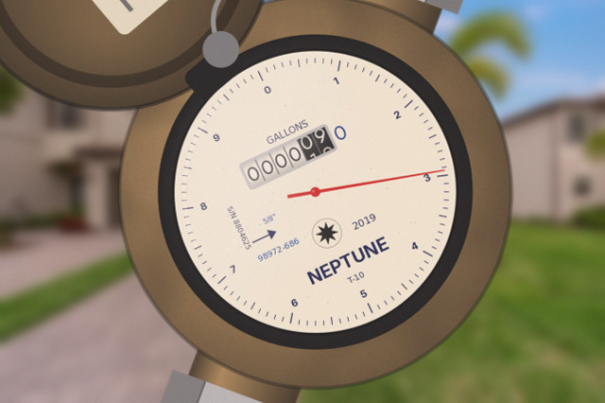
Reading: value=92.9 unit=gal
